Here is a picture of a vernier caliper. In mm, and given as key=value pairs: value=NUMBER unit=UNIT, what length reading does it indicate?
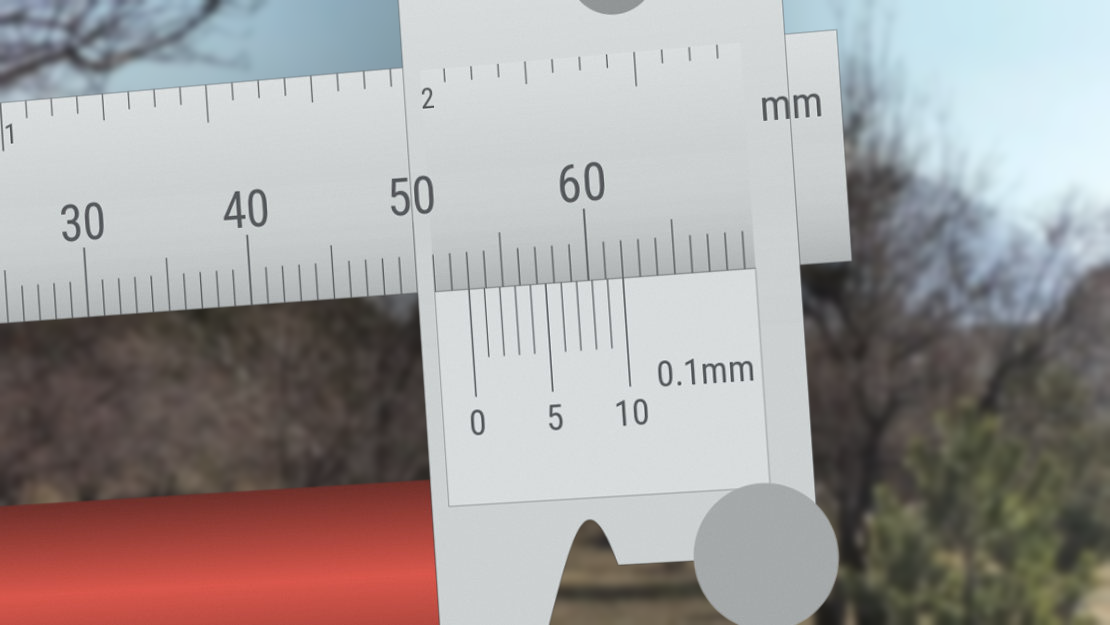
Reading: value=53.0 unit=mm
